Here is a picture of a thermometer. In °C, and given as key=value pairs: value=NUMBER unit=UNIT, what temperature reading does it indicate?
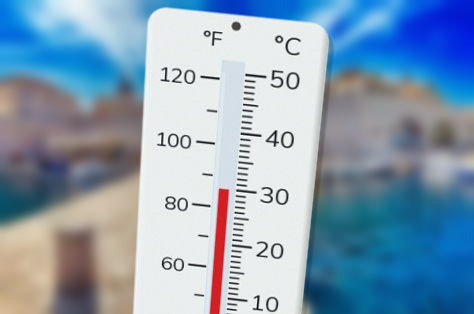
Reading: value=30 unit=°C
